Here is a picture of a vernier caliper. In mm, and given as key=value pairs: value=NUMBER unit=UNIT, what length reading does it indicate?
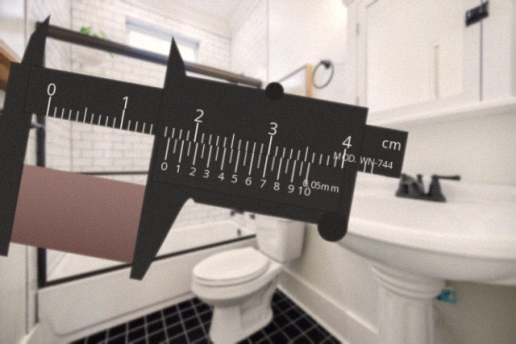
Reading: value=16.6 unit=mm
